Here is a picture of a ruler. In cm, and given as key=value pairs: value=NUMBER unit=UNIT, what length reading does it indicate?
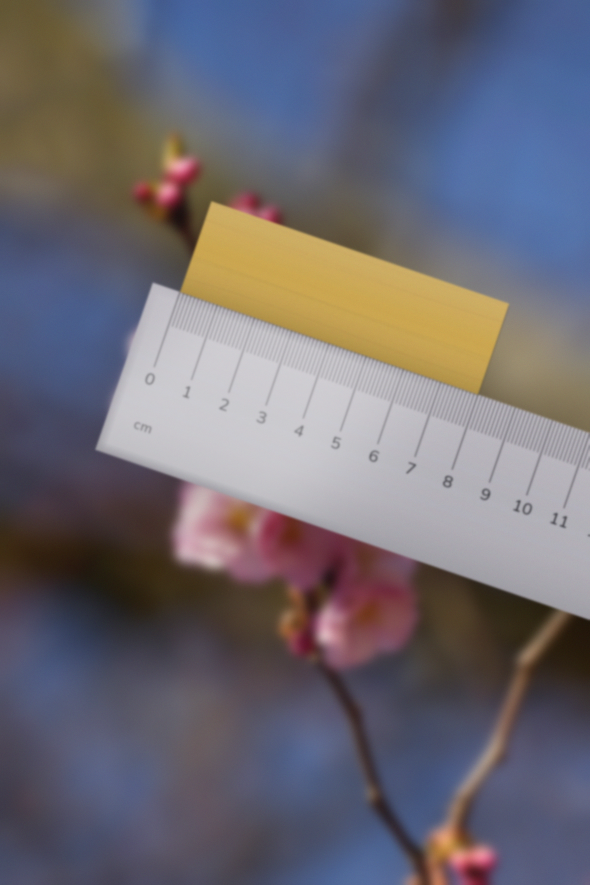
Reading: value=8 unit=cm
